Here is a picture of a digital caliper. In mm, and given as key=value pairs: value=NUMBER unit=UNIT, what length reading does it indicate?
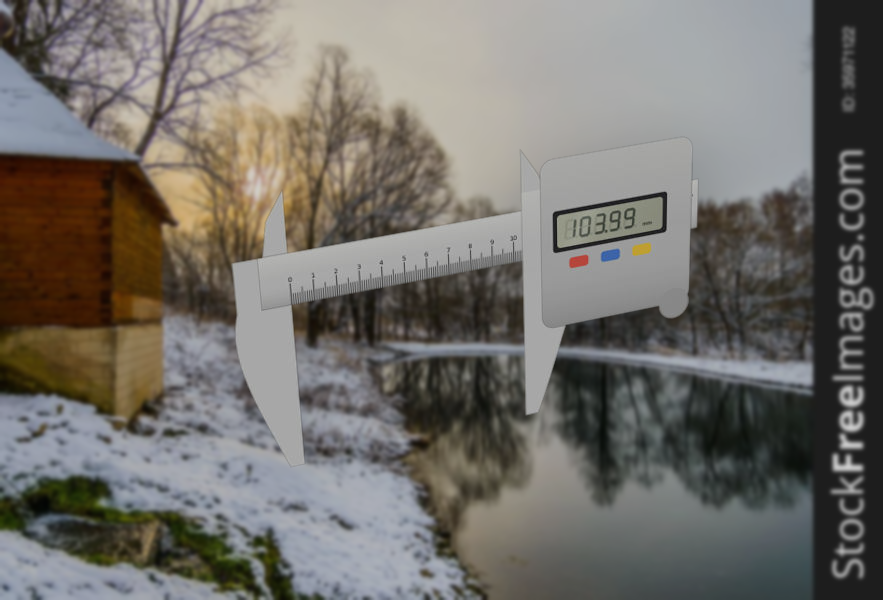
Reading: value=103.99 unit=mm
